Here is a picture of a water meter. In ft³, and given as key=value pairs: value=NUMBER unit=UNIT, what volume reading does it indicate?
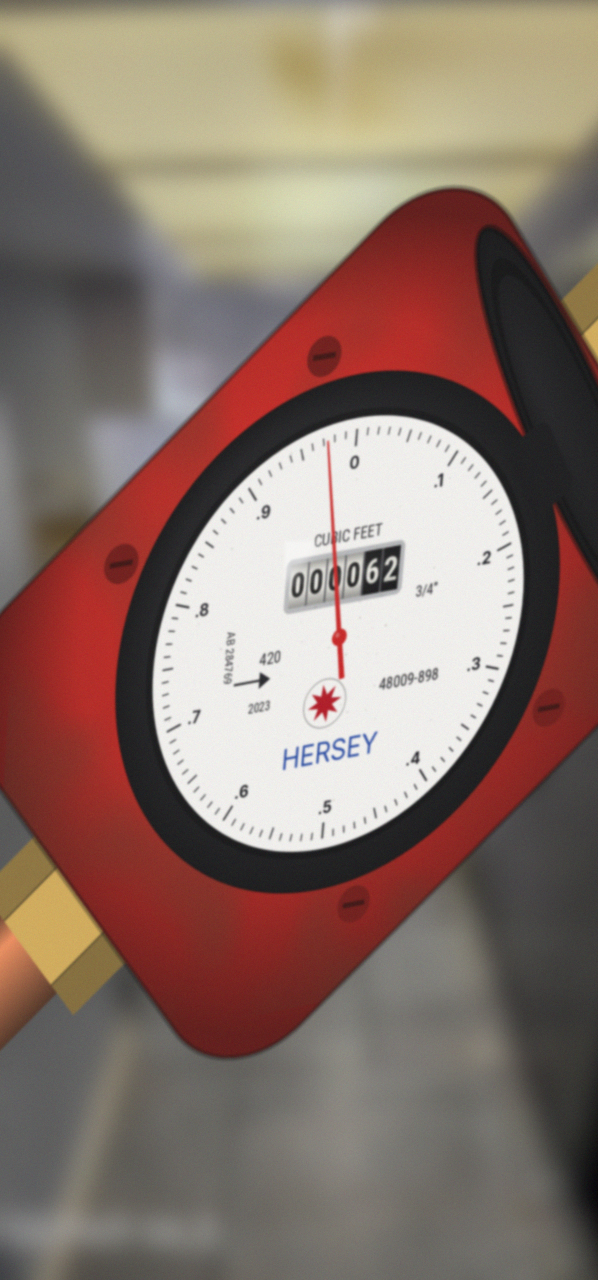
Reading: value=61.97 unit=ft³
